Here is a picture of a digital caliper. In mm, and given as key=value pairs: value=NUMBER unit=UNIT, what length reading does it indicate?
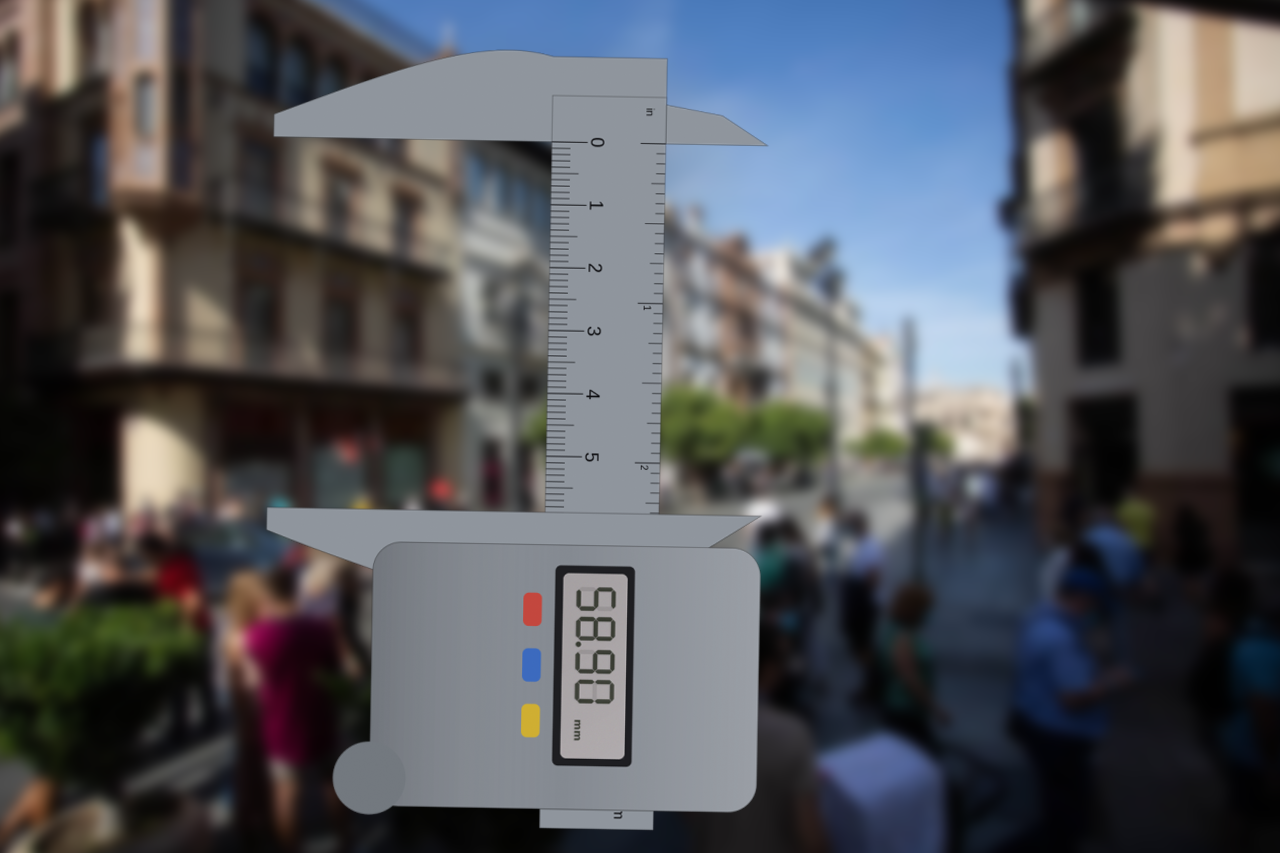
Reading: value=58.90 unit=mm
